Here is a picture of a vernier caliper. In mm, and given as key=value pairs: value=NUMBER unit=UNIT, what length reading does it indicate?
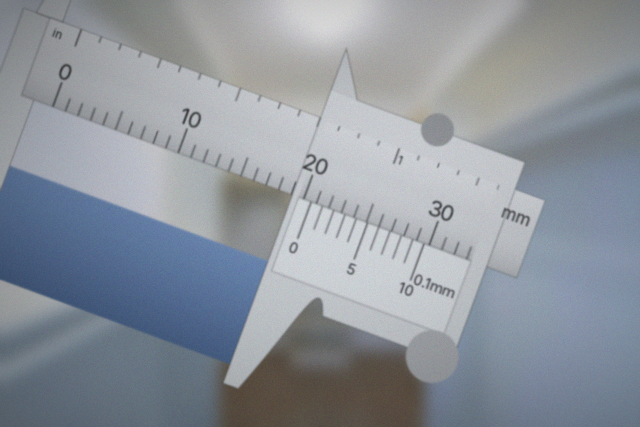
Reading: value=20.6 unit=mm
